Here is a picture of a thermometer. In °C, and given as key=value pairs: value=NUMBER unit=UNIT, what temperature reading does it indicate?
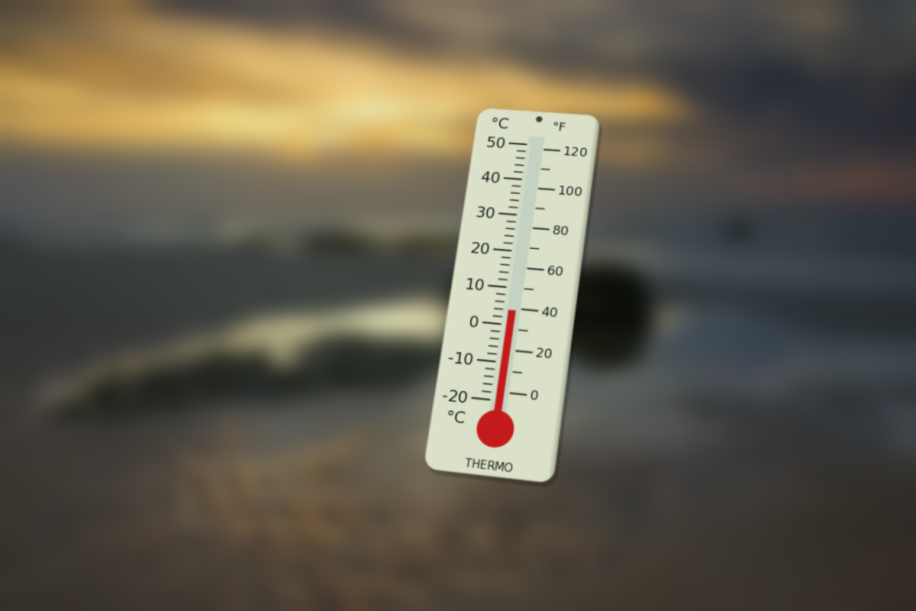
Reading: value=4 unit=°C
